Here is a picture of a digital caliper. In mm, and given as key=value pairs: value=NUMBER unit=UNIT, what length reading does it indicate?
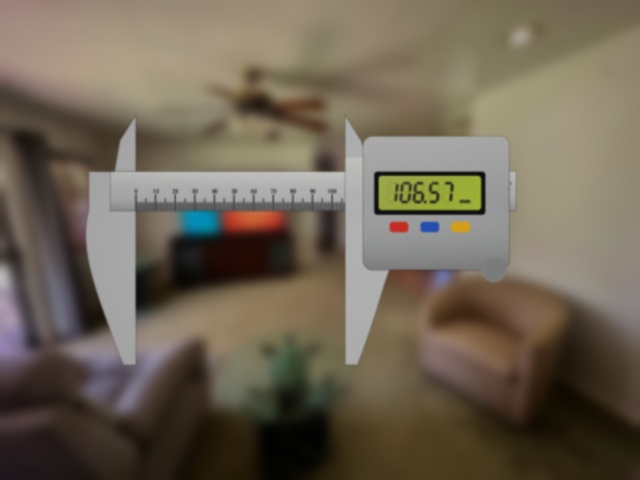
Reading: value=106.57 unit=mm
